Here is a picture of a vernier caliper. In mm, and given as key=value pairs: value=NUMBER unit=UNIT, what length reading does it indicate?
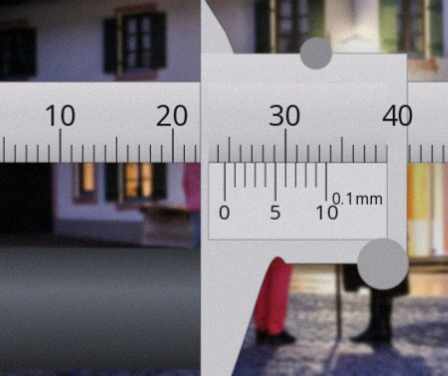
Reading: value=24.6 unit=mm
